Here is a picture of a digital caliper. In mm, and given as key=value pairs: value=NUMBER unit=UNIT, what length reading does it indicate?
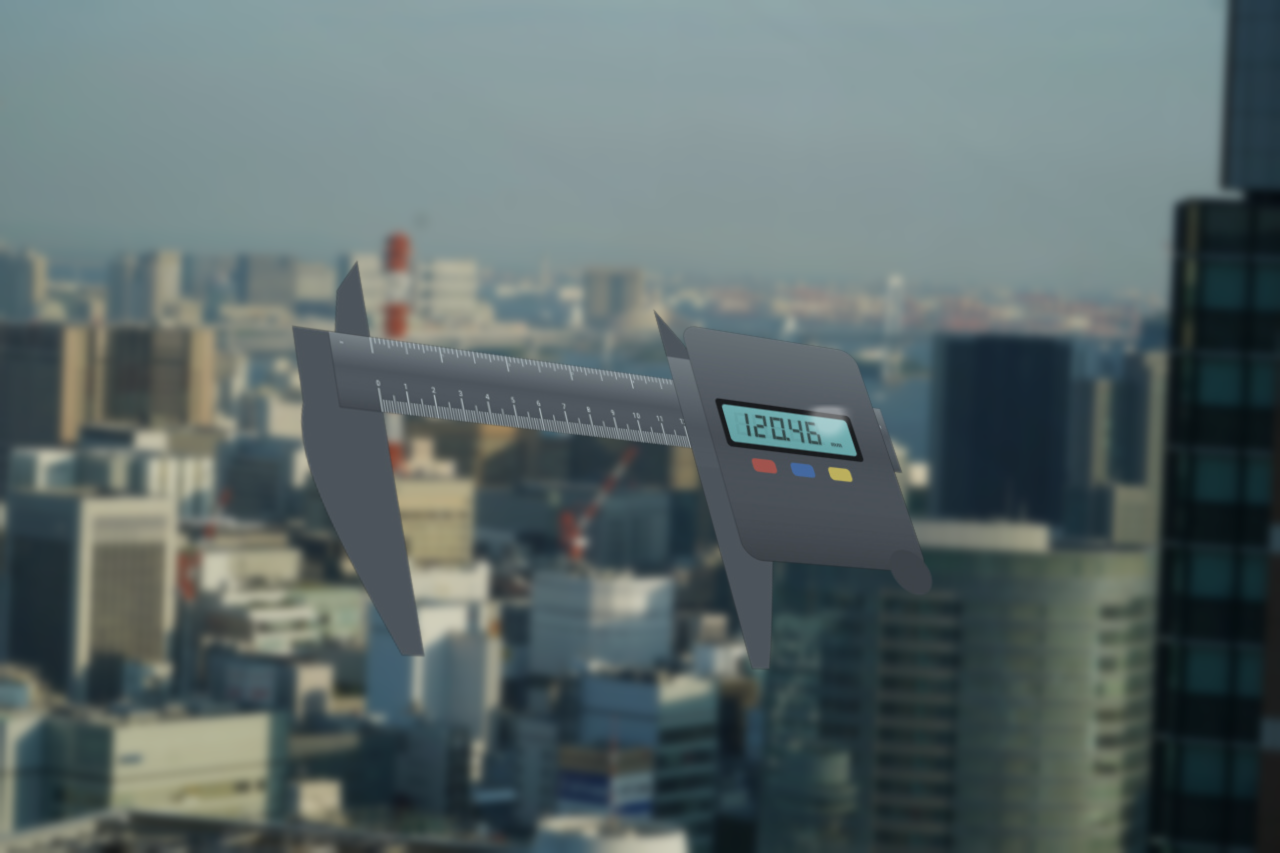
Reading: value=120.46 unit=mm
